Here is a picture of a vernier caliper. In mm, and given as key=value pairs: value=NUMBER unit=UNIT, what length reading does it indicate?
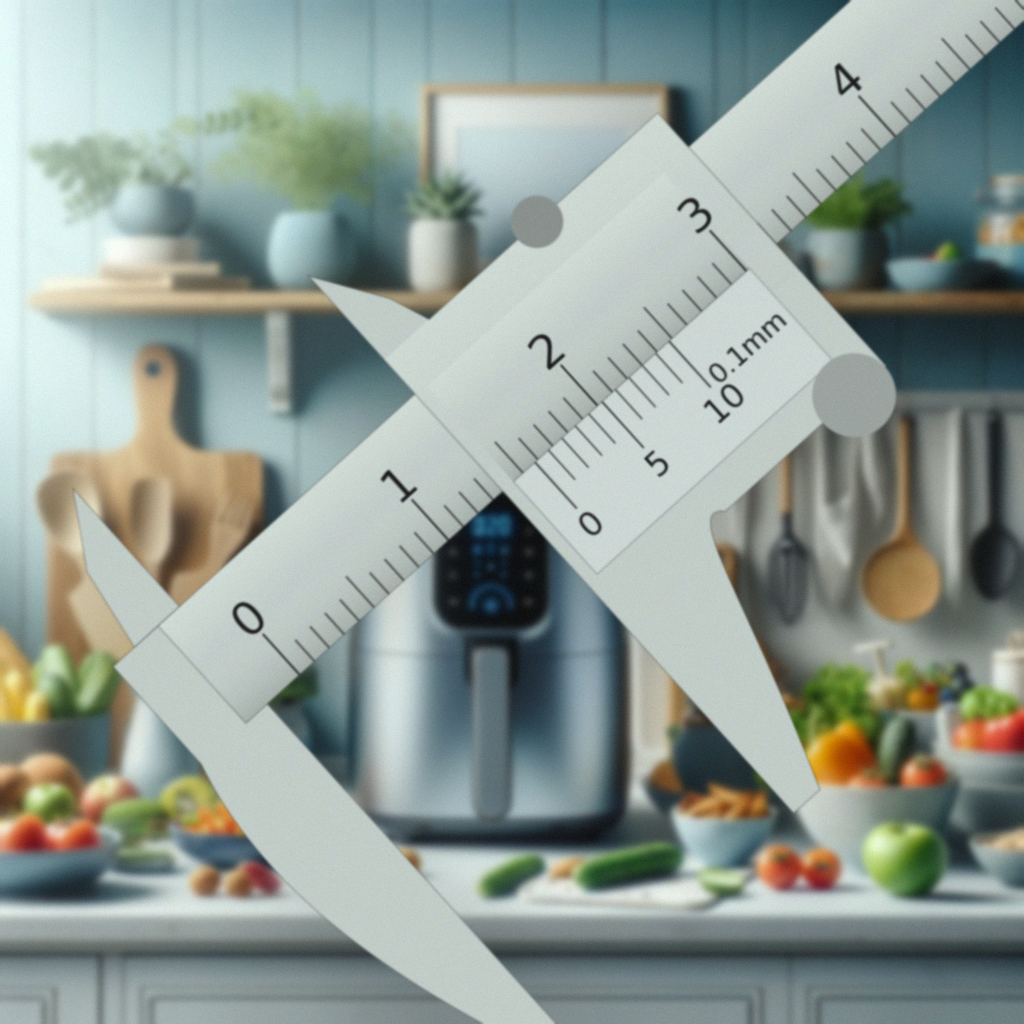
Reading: value=15.8 unit=mm
